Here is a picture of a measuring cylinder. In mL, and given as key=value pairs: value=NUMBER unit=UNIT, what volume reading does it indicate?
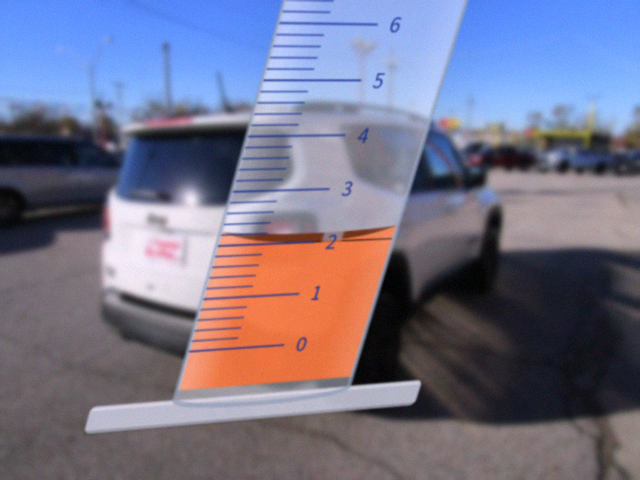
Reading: value=2 unit=mL
